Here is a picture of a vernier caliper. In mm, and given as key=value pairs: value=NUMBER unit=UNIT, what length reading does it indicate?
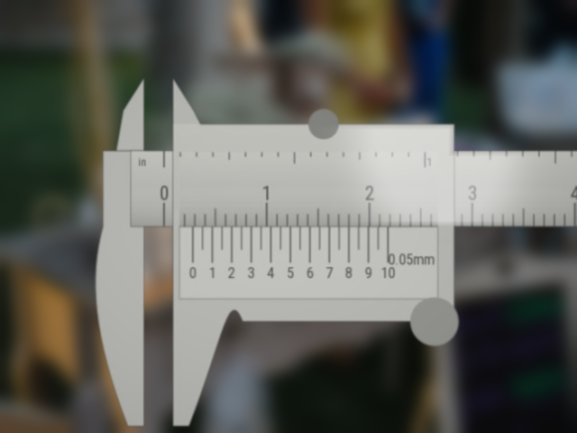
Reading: value=2.8 unit=mm
